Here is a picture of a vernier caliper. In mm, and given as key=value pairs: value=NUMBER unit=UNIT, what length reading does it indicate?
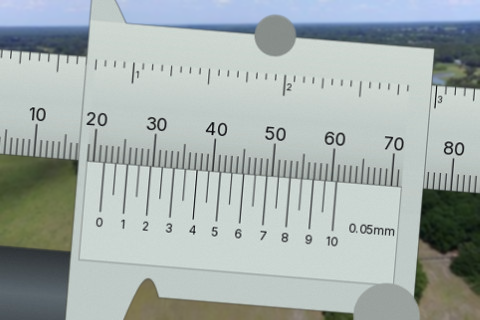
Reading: value=21.8 unit=mm
